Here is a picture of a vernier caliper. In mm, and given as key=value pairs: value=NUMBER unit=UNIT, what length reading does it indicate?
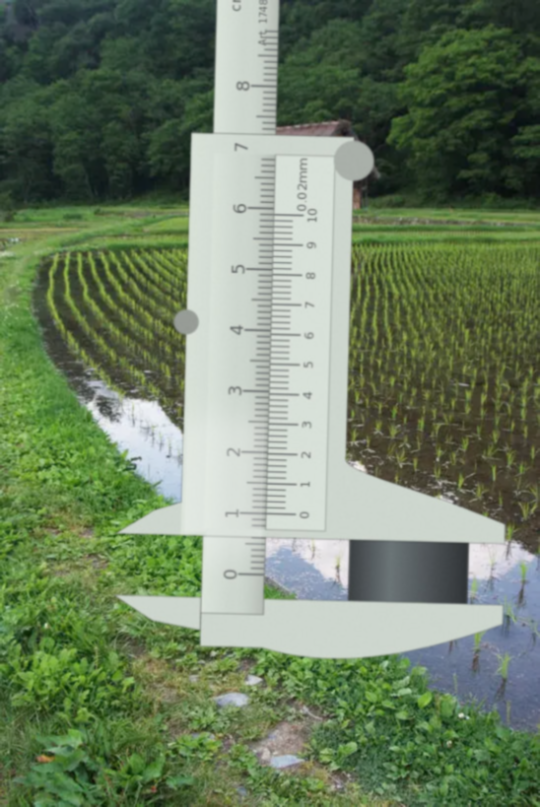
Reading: value=10.0 unit=mm
